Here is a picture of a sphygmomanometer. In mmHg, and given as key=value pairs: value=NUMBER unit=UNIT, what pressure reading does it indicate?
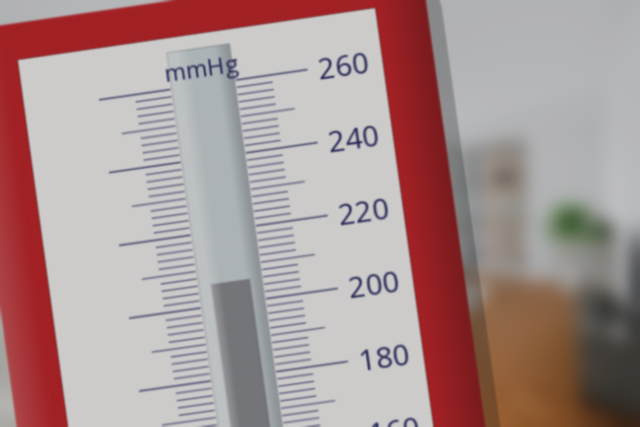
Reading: value=206 unit=mmHg
